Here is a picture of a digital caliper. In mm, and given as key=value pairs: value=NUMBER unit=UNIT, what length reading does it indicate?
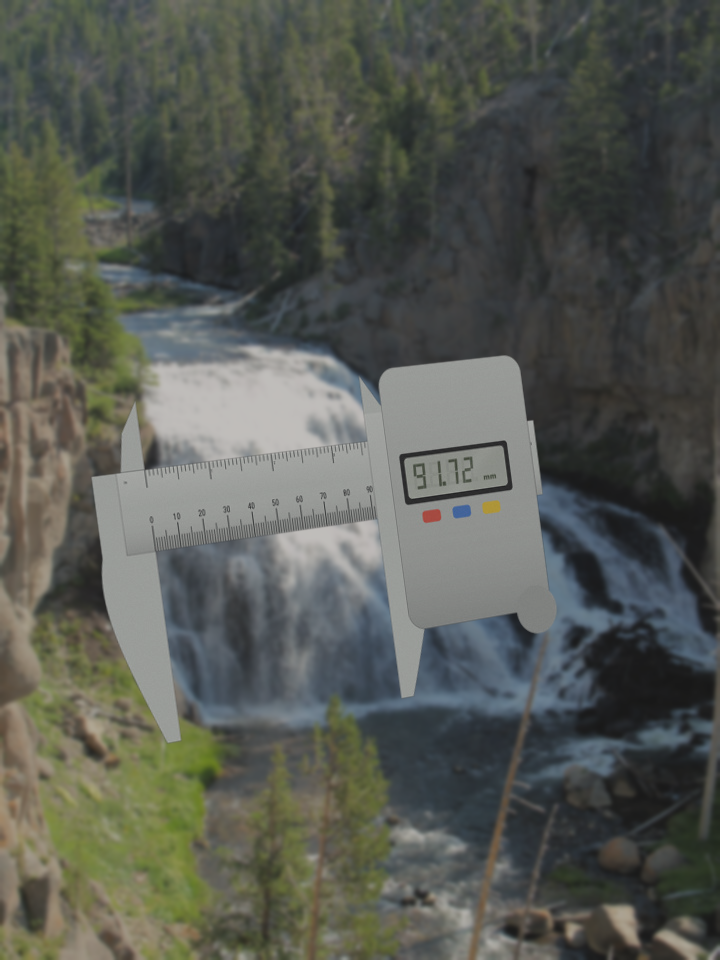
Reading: value=91.72 unit=mm
